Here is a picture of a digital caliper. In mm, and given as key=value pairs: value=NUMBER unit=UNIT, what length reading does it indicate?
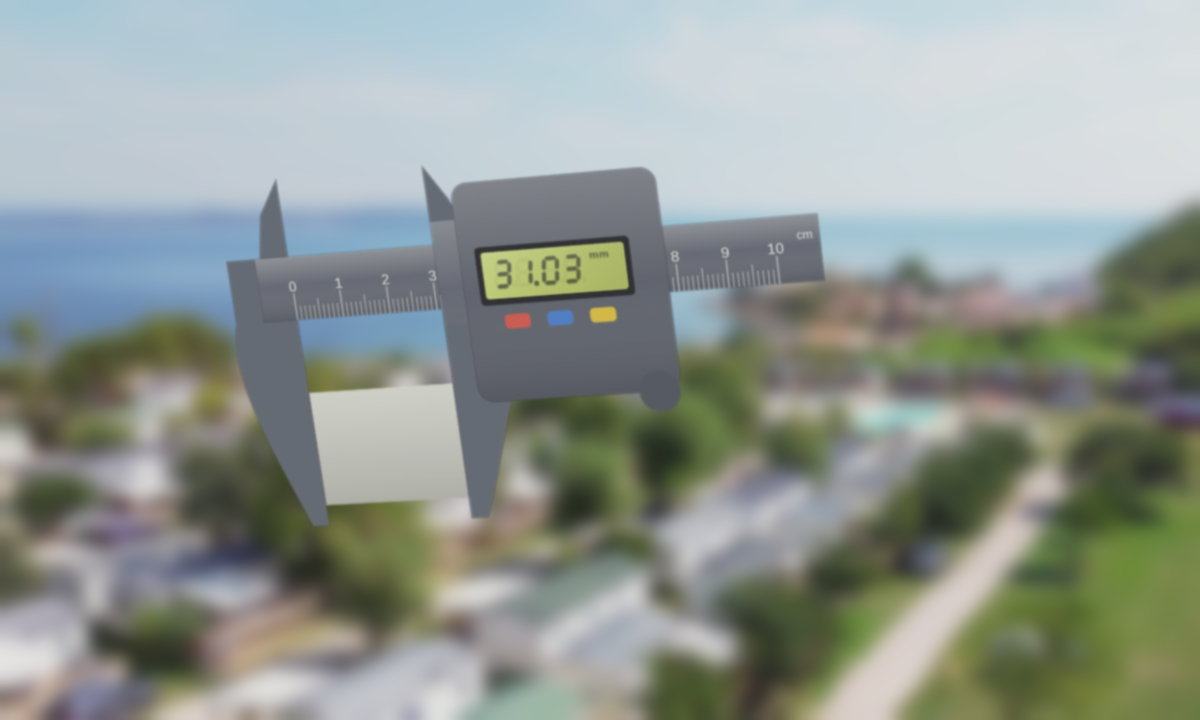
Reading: value=31.03 unit=mm
